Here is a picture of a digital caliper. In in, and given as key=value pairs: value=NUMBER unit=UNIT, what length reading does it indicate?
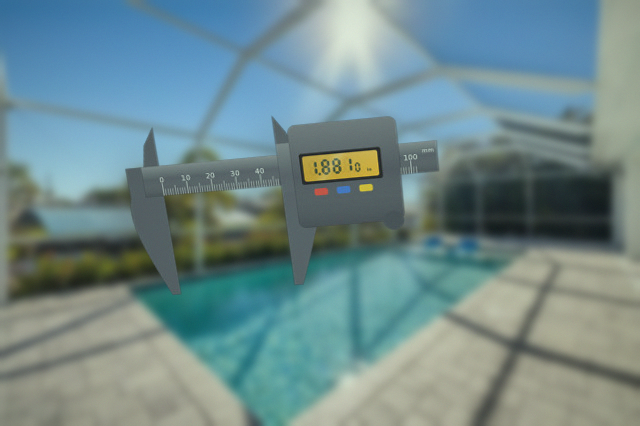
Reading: value=1.8810 unit=in
